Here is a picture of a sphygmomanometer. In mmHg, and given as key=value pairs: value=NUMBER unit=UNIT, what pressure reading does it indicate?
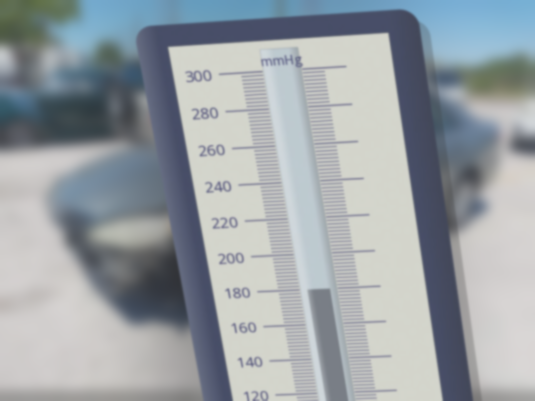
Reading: value=180 unit=mmHg
